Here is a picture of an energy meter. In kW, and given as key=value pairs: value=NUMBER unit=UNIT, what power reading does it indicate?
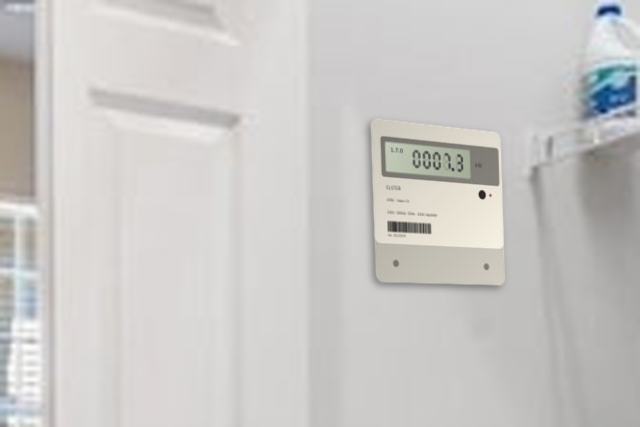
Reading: value=7.3 unit=kW
